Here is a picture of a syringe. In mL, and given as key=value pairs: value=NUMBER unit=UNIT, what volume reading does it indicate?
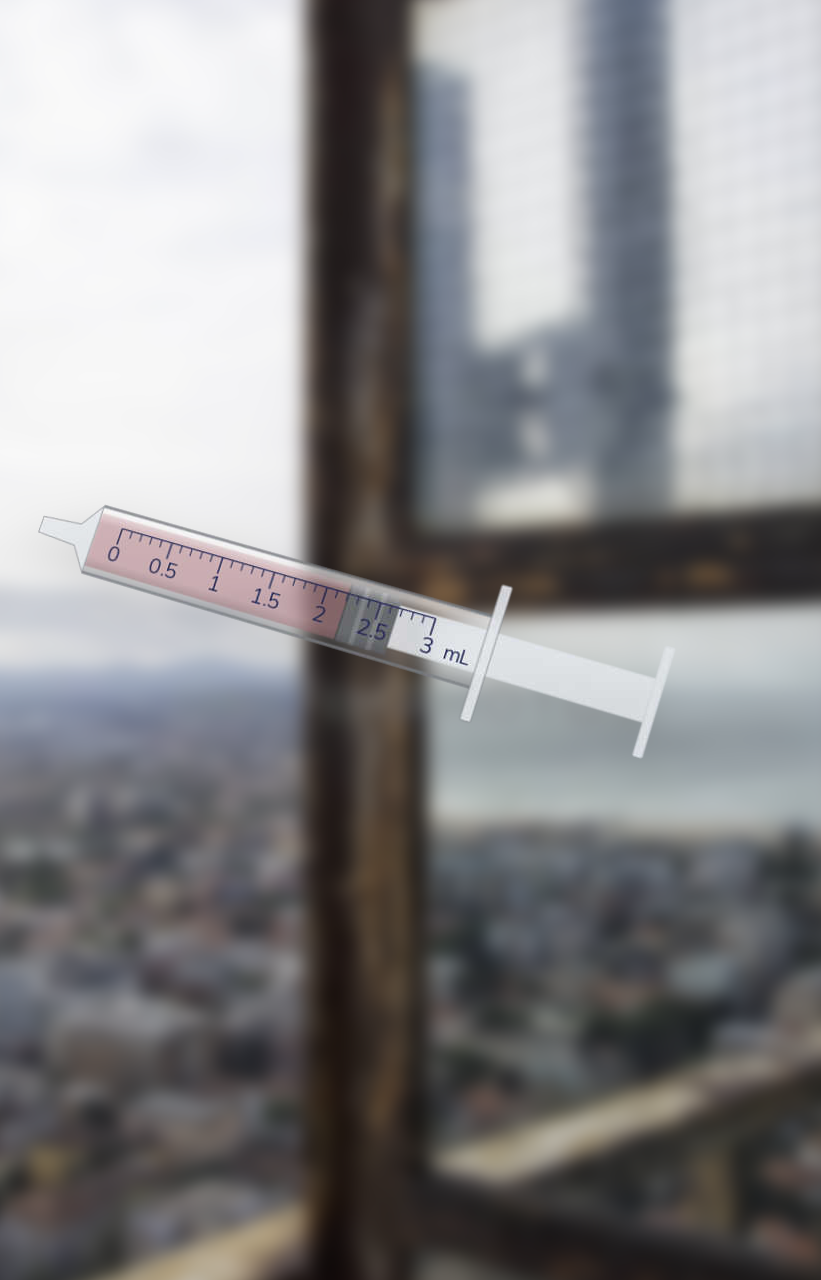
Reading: value=2.2 unit=mL
